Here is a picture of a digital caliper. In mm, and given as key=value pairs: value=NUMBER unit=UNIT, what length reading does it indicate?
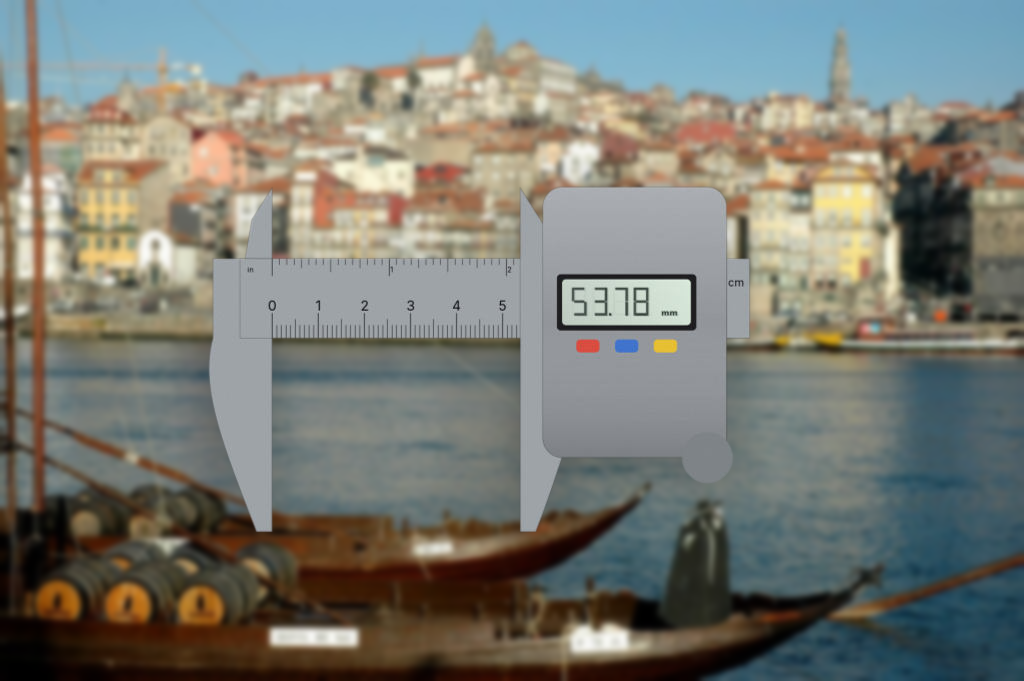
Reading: value=53.78 unit=mm
